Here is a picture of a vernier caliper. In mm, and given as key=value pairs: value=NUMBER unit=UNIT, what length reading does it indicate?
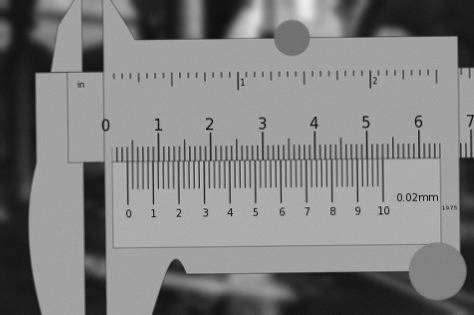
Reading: value=4.0 unit=mm
